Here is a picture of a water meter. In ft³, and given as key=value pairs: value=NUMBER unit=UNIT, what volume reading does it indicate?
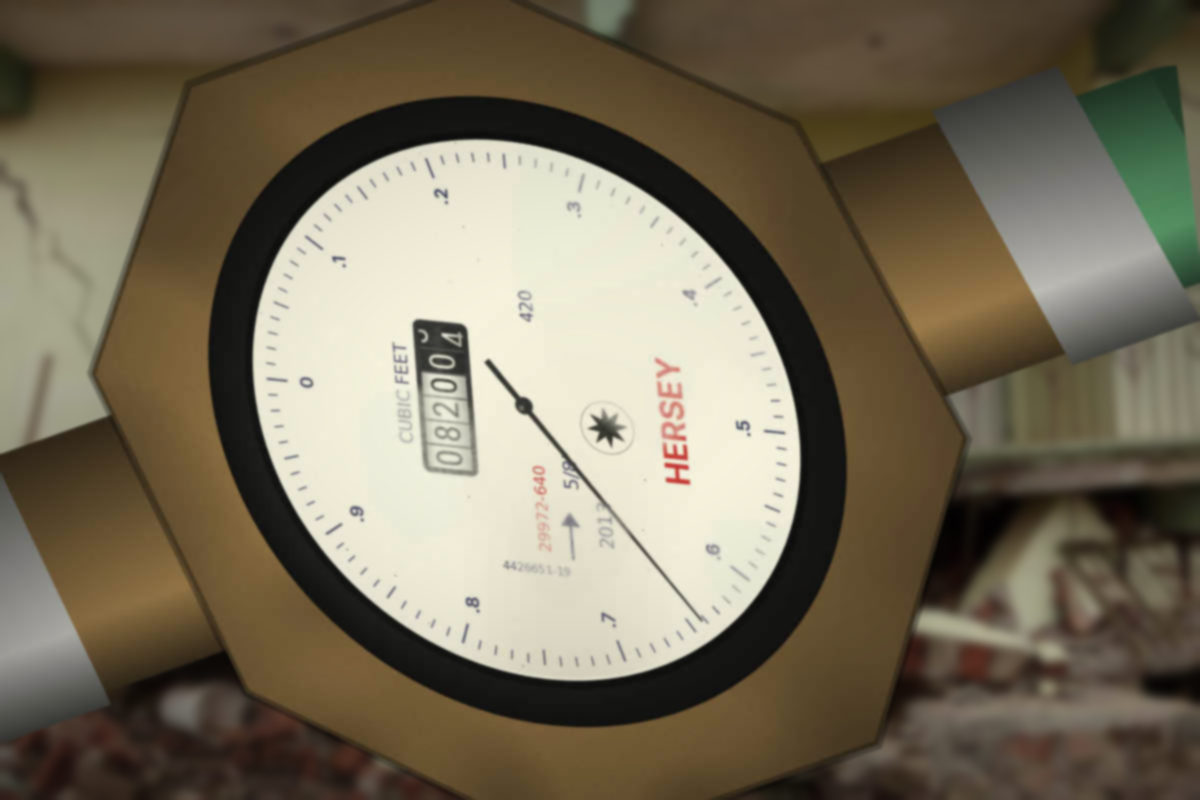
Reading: value=82003.64 unit=ft³
